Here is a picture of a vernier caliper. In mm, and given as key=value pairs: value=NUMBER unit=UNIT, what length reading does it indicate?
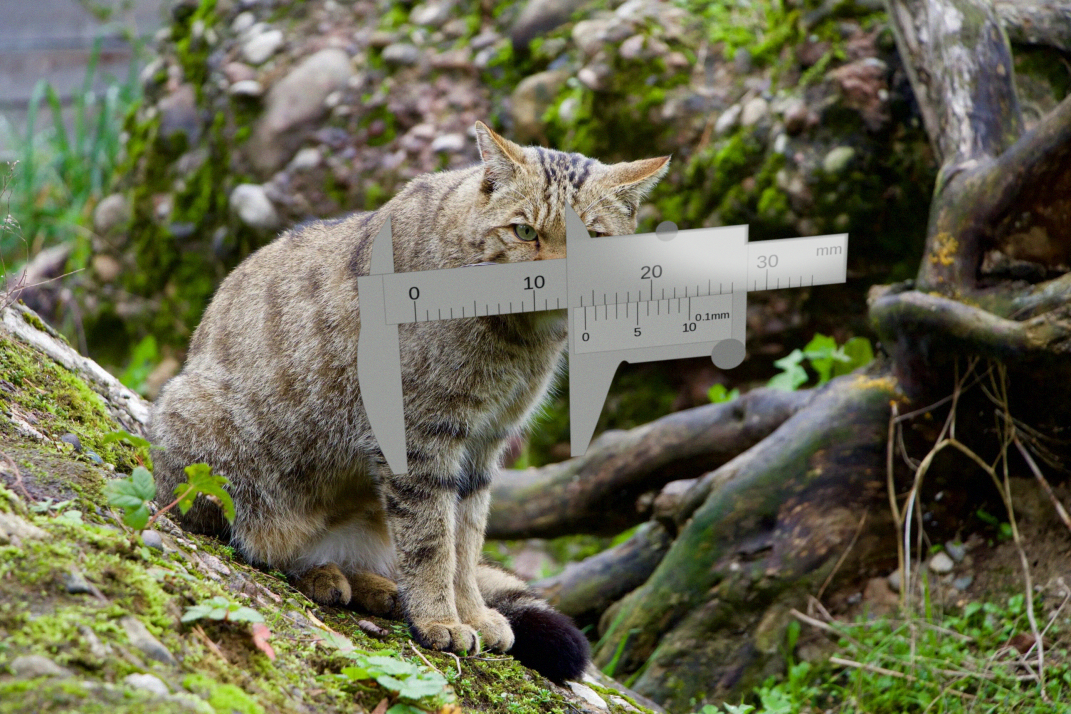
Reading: value=14.3 unit=mm
